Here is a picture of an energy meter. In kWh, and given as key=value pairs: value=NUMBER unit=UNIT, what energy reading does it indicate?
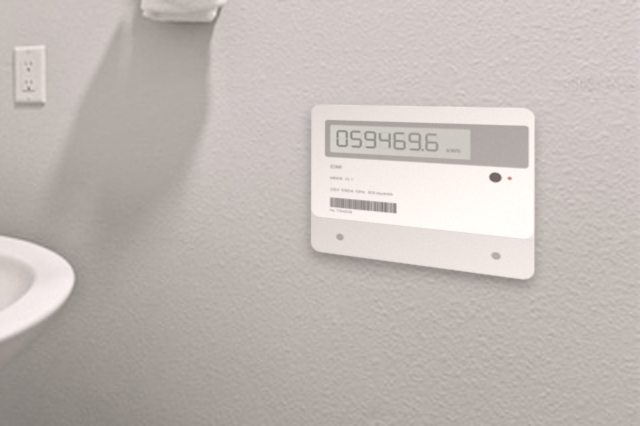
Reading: value=59469.6 unit=kWh
